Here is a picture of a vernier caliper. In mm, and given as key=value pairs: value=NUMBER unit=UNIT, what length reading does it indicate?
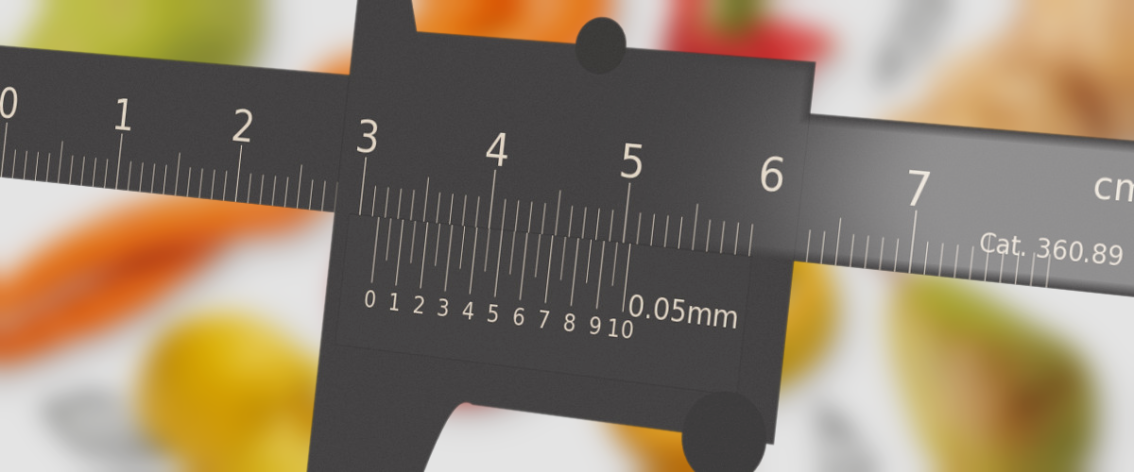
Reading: value=31.5 unit=mm
